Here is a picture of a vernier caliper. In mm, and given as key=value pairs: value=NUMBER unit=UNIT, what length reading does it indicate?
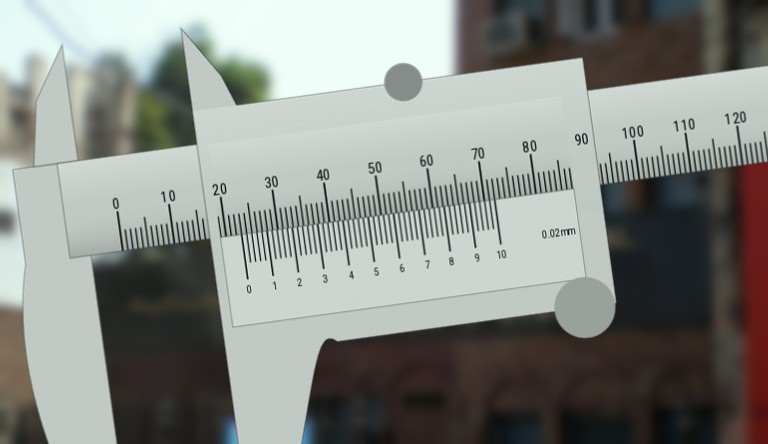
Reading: value=23.0 unit=mm
